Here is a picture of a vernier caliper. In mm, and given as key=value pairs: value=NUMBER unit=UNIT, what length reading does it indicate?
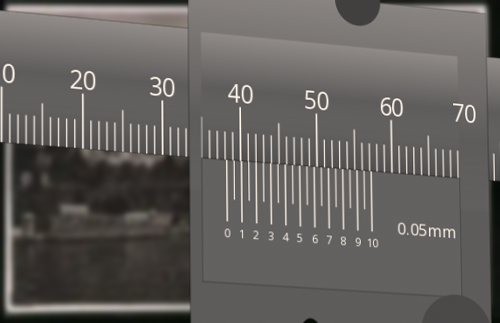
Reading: value=38.2 unit=mm
